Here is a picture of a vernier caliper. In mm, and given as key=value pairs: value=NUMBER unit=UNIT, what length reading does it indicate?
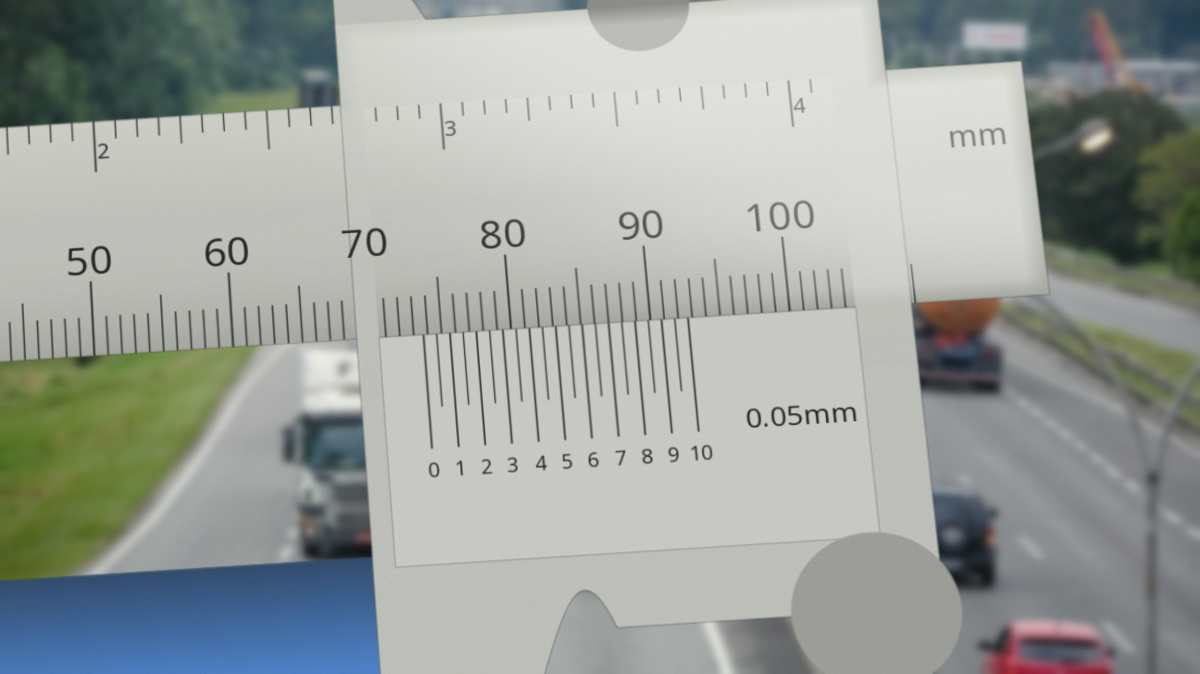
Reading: value=73.7 unit=mm
